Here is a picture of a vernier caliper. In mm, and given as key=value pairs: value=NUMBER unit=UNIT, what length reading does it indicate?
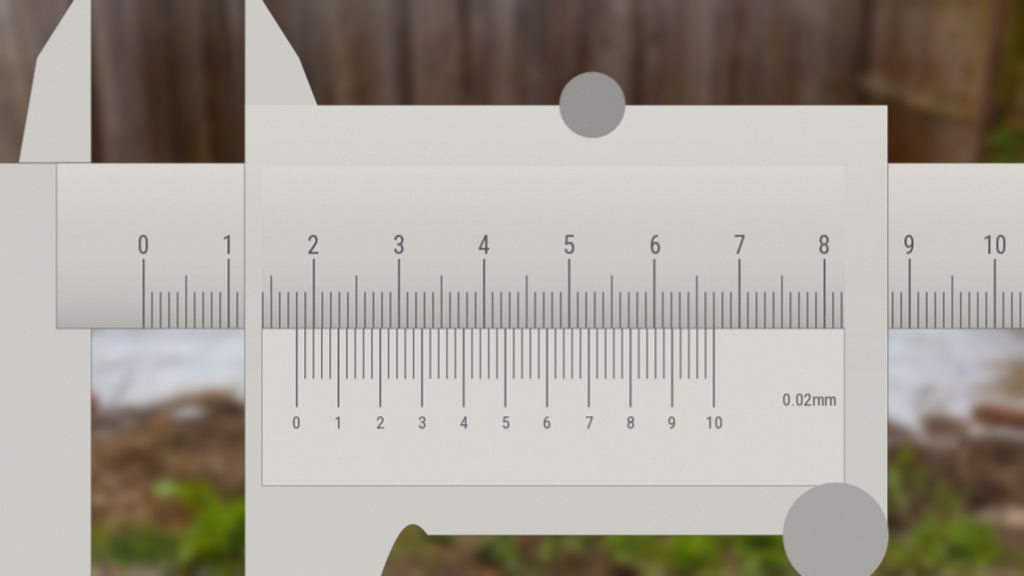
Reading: value=18.0 unit=mm
